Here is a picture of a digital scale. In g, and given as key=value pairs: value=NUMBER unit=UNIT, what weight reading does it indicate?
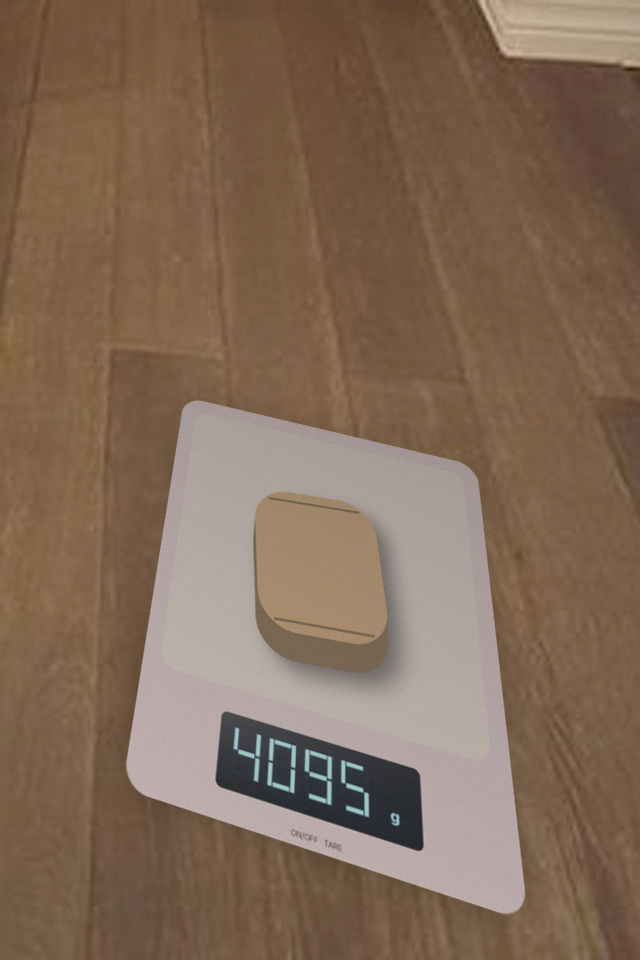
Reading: value=4095 unit=g
